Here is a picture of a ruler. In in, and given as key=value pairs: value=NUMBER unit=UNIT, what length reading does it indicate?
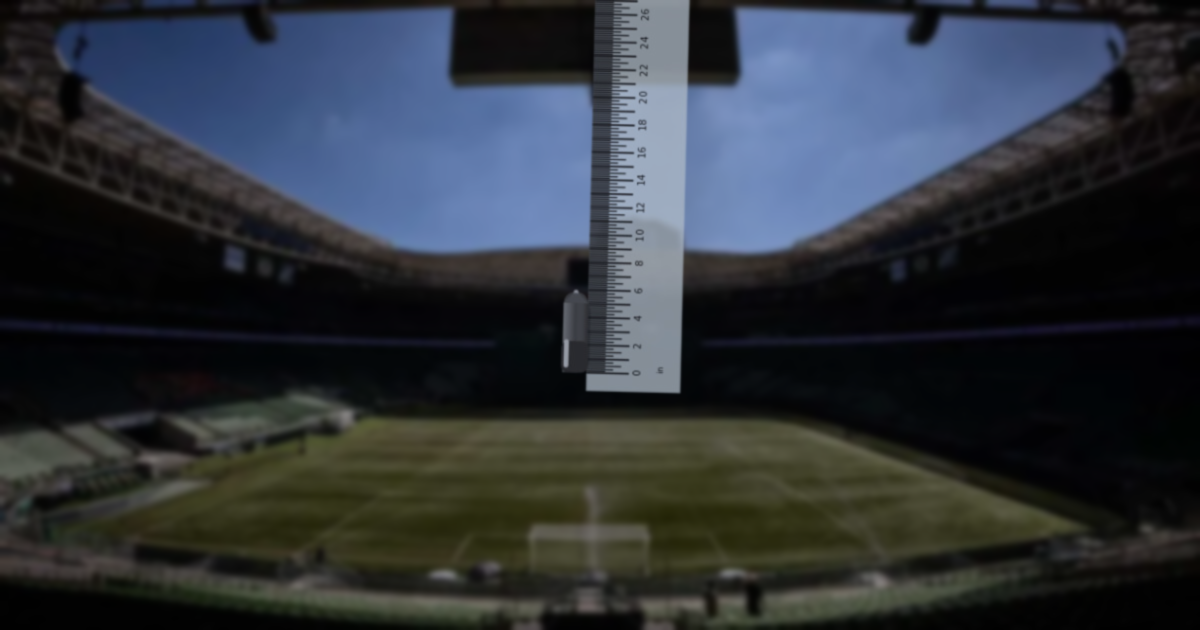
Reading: value=6 unit=in
